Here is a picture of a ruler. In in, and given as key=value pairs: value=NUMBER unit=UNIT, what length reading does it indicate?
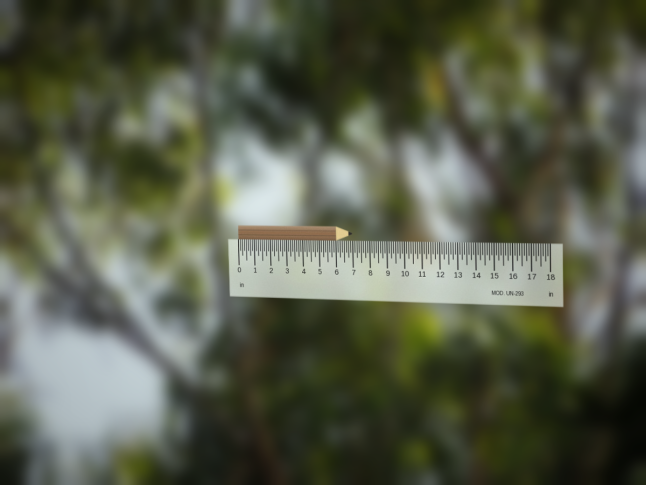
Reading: value=7 unit=in
